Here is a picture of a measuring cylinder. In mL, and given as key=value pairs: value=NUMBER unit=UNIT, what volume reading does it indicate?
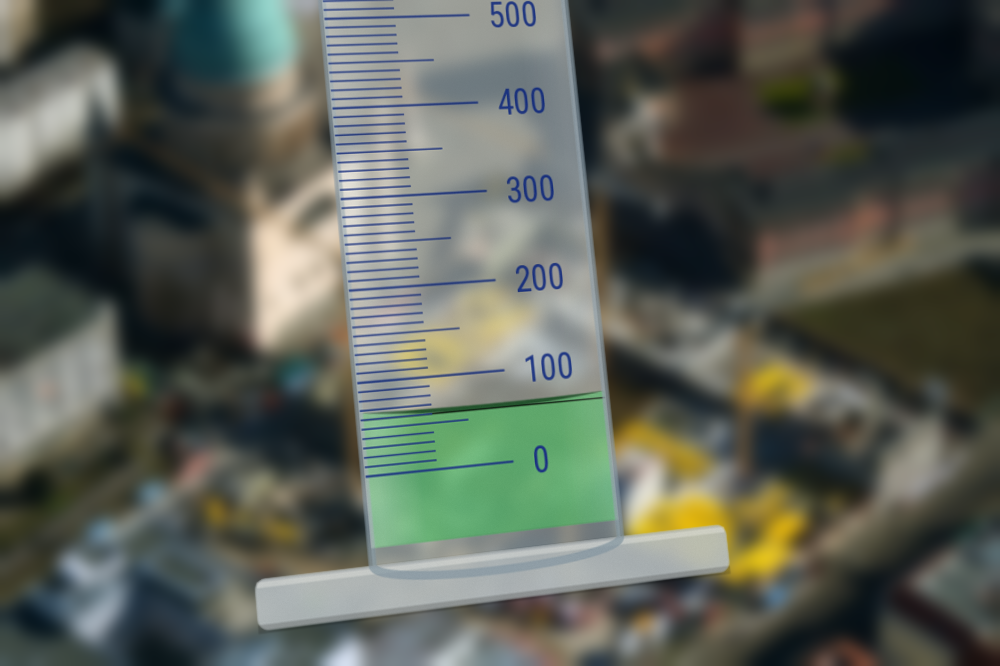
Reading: value=60 unit=mL
